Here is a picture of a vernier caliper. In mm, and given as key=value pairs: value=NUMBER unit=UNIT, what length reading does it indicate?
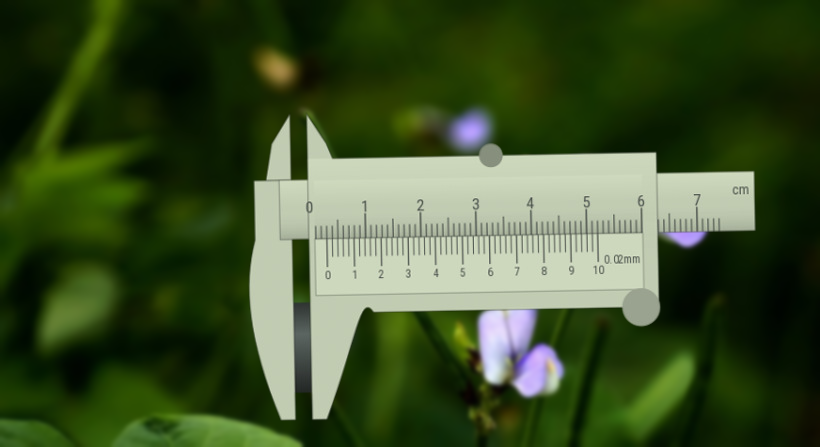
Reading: value=3.0 unit=mm
